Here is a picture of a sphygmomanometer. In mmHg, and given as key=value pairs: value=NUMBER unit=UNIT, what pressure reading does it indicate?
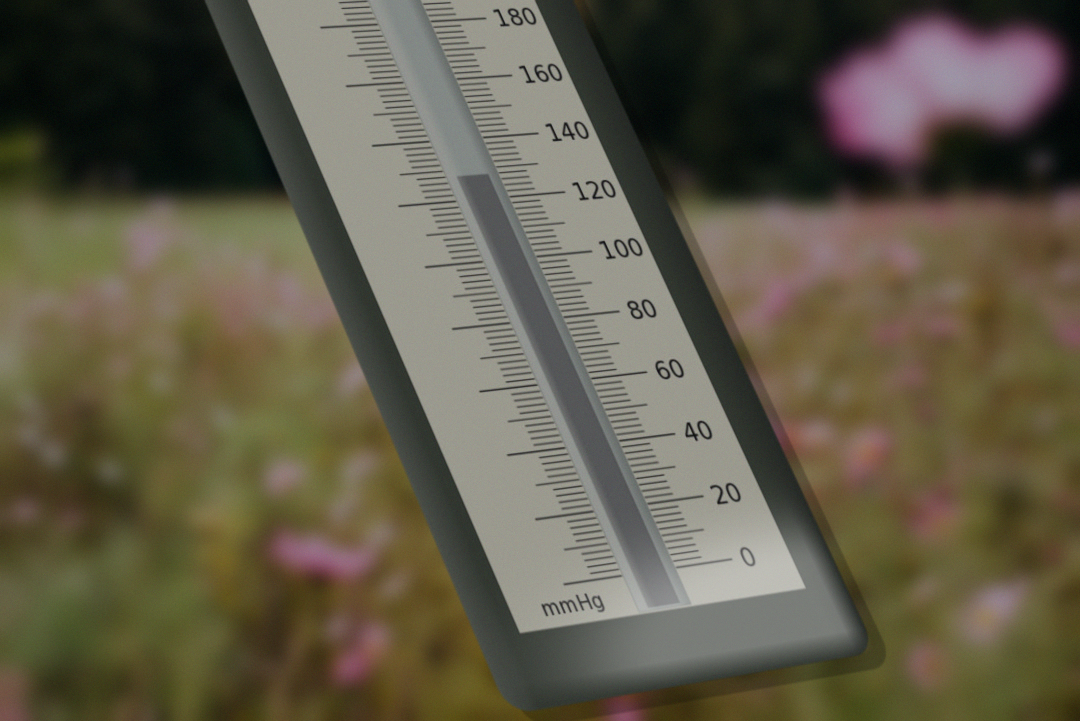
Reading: value=128 unit=mmHg
